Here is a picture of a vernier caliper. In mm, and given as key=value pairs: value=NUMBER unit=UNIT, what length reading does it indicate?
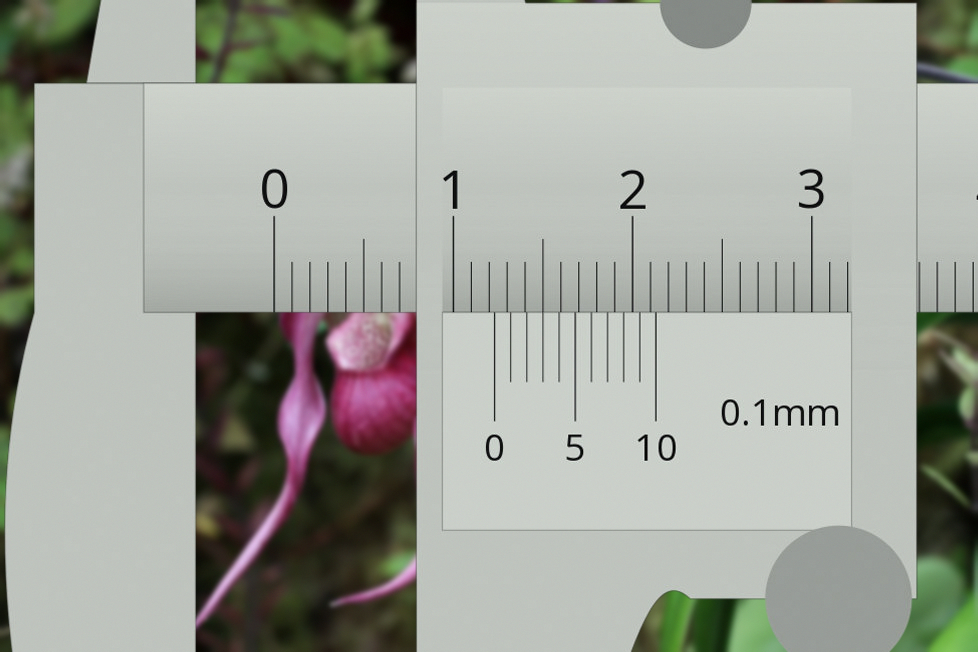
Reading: value=12.3 unit=mm
